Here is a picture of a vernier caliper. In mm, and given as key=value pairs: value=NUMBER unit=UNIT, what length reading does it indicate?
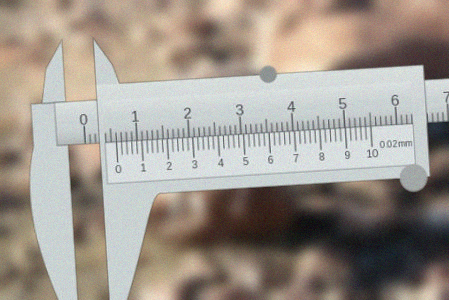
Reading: value=6.0 unit=mm
